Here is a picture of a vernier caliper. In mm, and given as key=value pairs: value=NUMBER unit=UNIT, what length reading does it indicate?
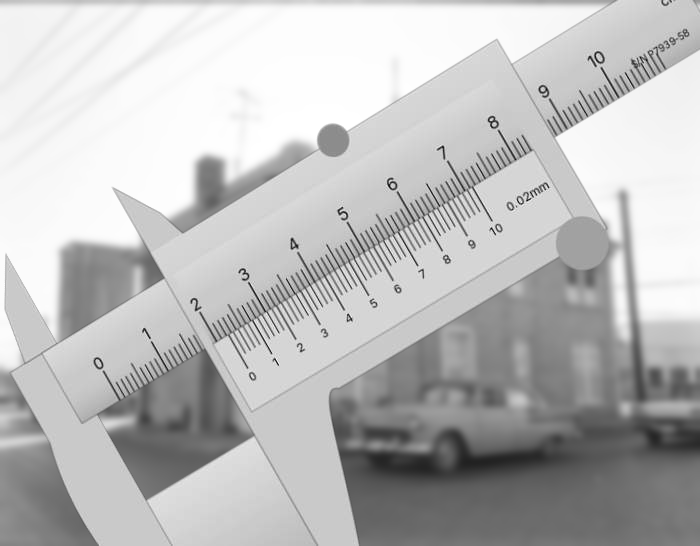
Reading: value=22.4 unit=mm
